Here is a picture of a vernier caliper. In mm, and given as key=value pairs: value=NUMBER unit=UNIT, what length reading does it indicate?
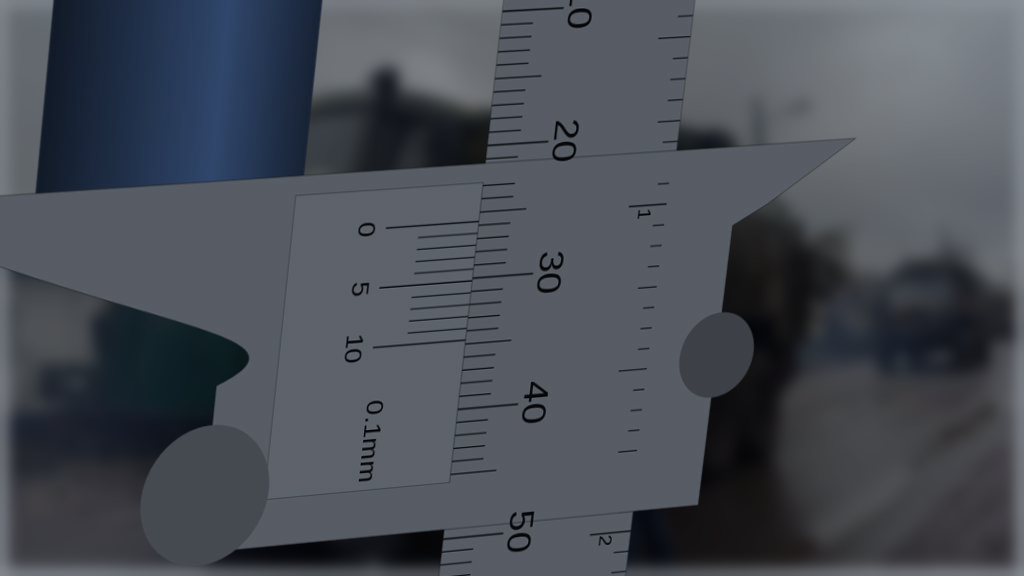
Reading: value=25.7 unit=mm
